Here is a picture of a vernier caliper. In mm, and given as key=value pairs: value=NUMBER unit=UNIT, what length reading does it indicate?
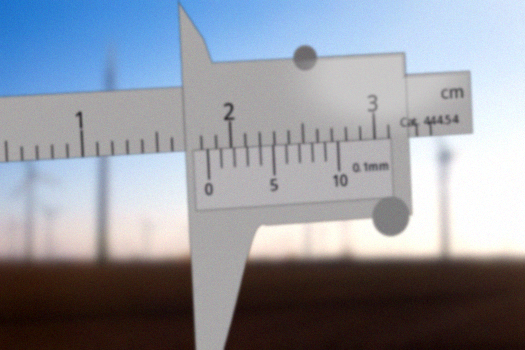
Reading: value=18.4 unit=mm
